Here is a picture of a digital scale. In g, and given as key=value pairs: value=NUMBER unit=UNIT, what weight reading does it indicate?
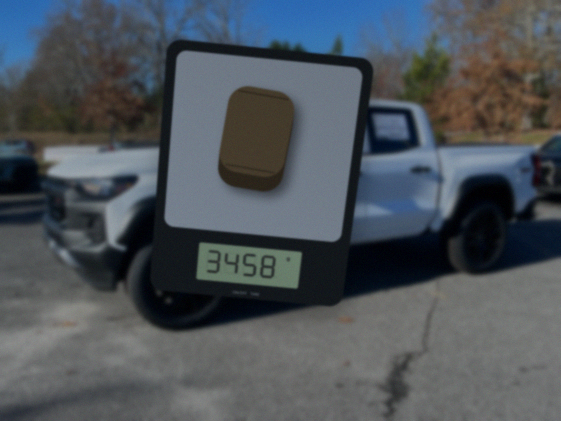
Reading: value=3458 unit=g
